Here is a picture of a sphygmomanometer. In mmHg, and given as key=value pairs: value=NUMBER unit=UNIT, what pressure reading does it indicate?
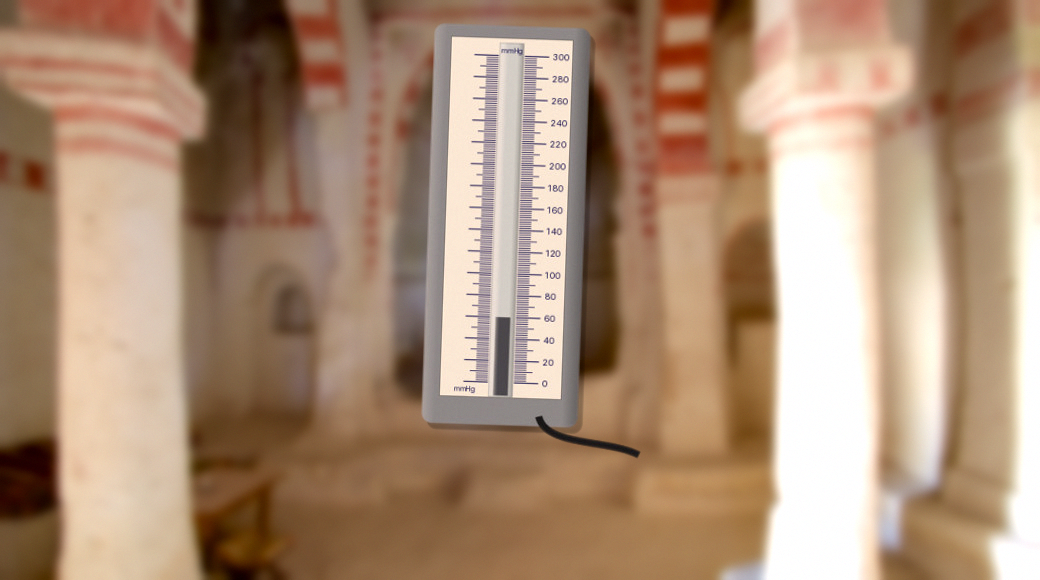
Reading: value=60 unit=mmHg
